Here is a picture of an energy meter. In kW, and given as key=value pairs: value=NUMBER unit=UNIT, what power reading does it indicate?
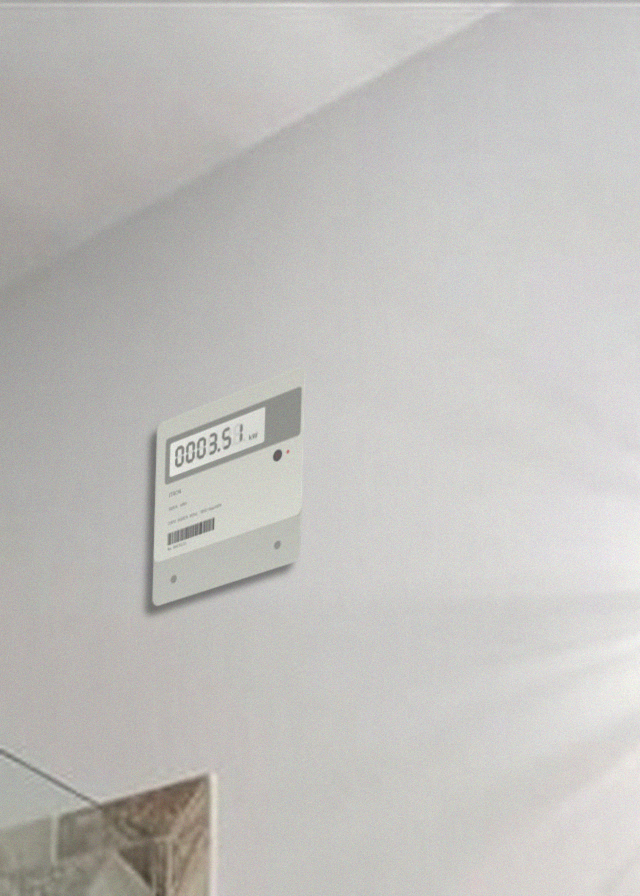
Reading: value=3.51 unit=kW
